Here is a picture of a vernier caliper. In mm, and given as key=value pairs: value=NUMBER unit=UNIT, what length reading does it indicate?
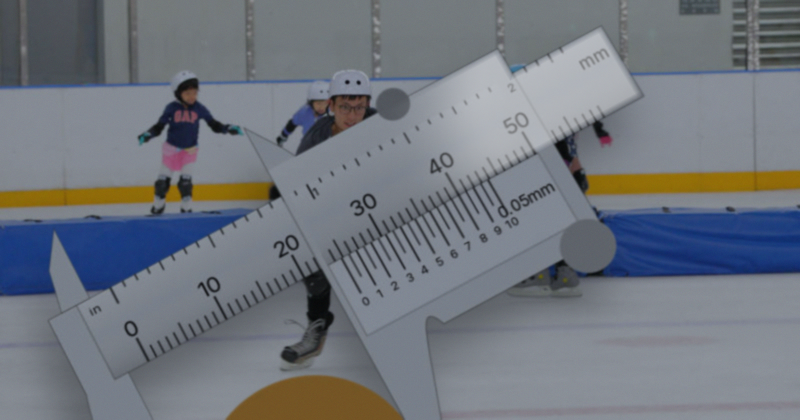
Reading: value=24.8 unit=mm
